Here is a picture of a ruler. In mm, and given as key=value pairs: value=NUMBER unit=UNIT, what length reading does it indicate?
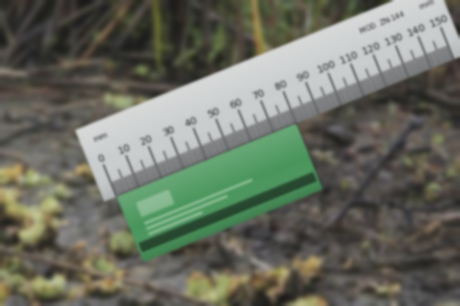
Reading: value=80 unit=mm
